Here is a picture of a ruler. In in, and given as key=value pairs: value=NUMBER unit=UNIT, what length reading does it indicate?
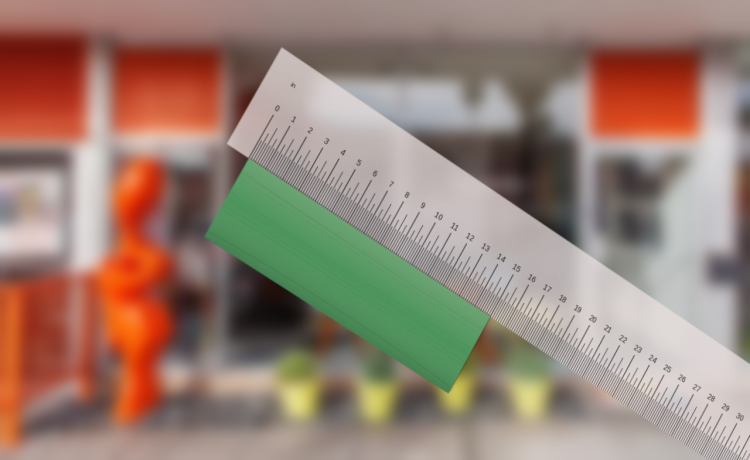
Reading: value=15 unit=in
